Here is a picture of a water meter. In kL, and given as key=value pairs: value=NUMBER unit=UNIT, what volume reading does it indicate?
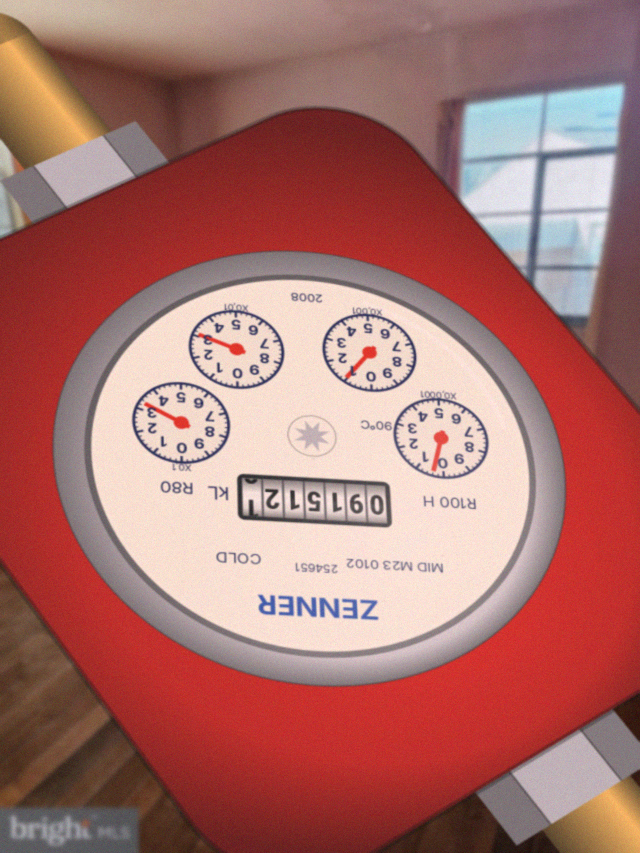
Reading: value=915121.3310 unit=kL
